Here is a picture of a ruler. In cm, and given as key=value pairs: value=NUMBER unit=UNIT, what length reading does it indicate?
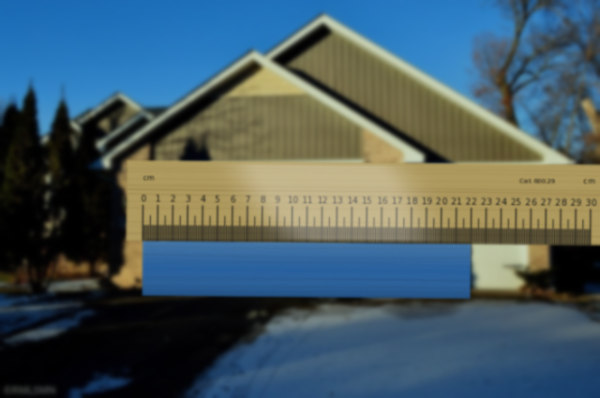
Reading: value=22 unit=cm
